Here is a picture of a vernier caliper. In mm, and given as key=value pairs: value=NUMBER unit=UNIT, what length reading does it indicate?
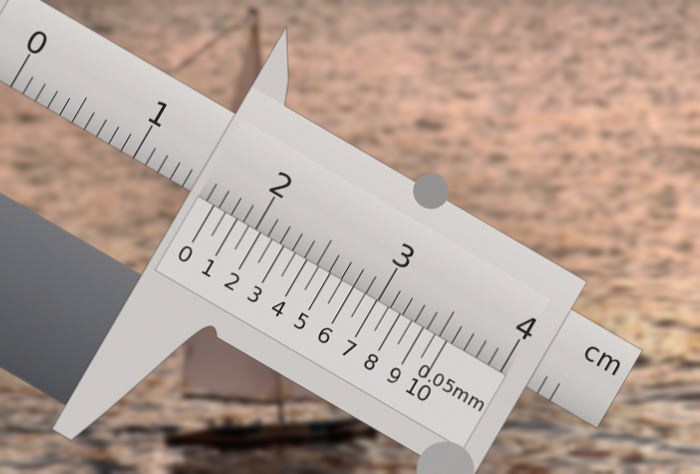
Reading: value=16.6 unit=mm
